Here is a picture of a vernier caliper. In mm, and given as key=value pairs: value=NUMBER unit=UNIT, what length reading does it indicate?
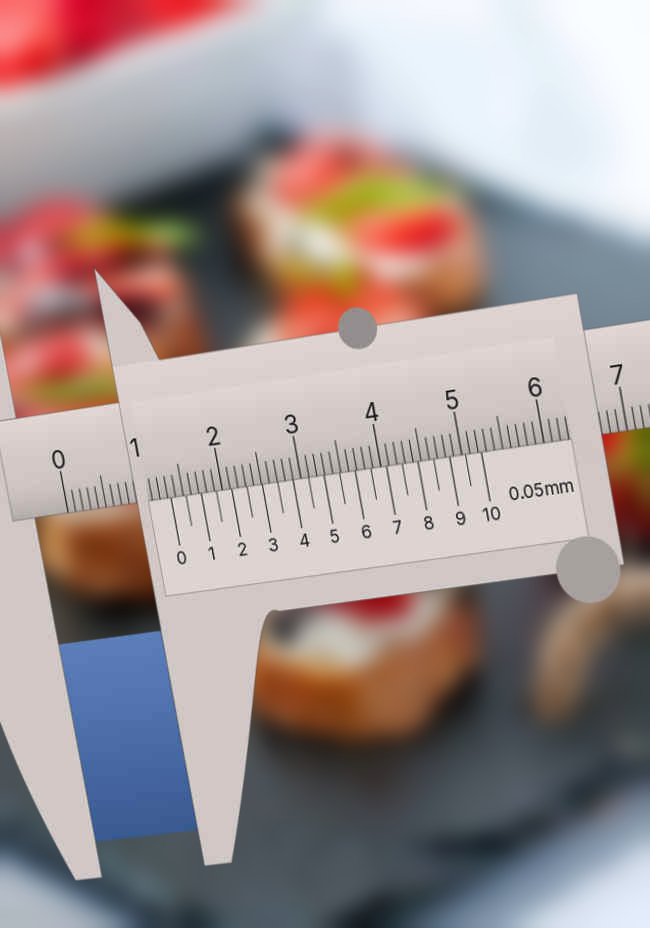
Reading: value=13.4 unit=mm
